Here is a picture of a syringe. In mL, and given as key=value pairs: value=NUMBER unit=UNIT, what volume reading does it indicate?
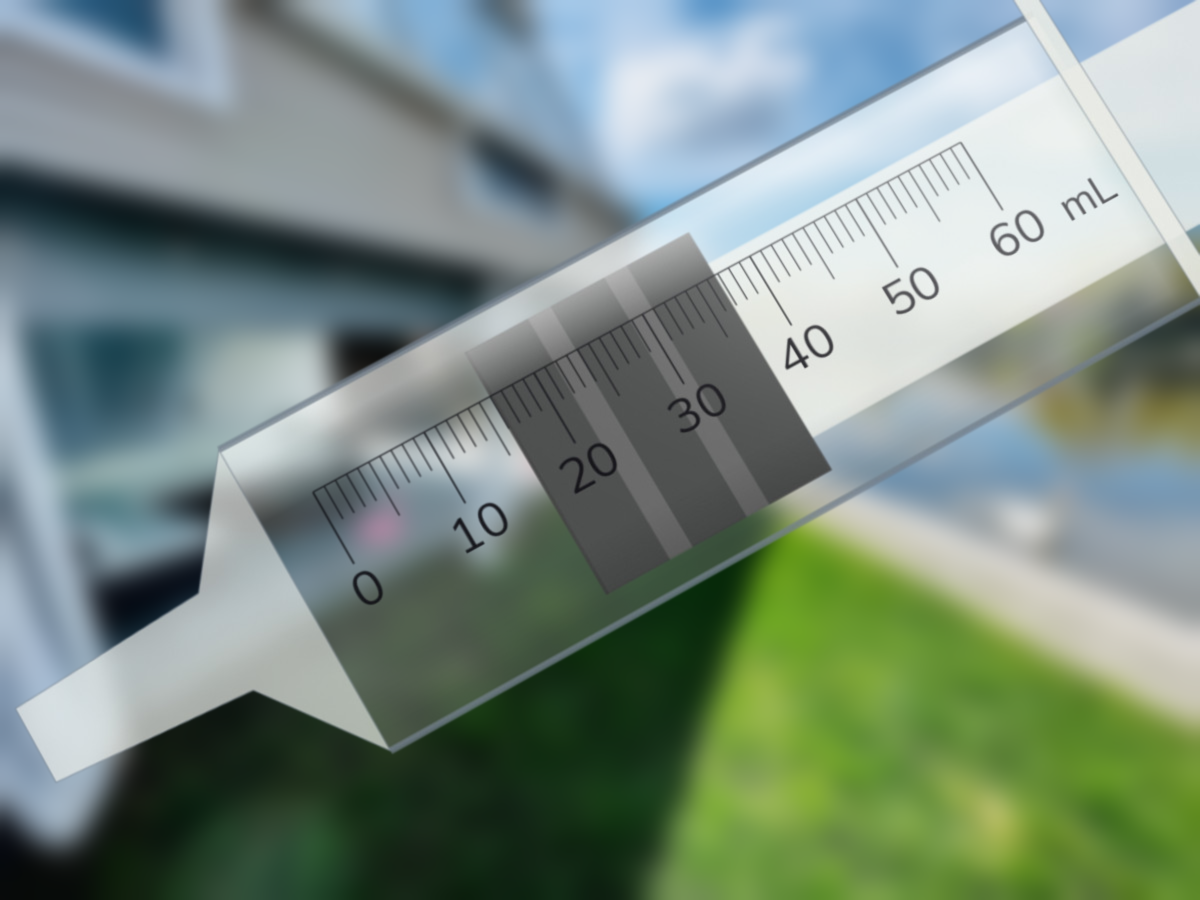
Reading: value=16 unit=mL
